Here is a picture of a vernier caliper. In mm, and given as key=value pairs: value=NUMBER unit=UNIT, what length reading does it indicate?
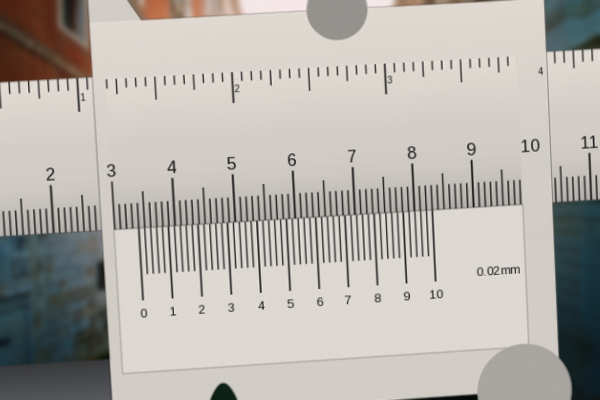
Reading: value=34.0 unit=mm
